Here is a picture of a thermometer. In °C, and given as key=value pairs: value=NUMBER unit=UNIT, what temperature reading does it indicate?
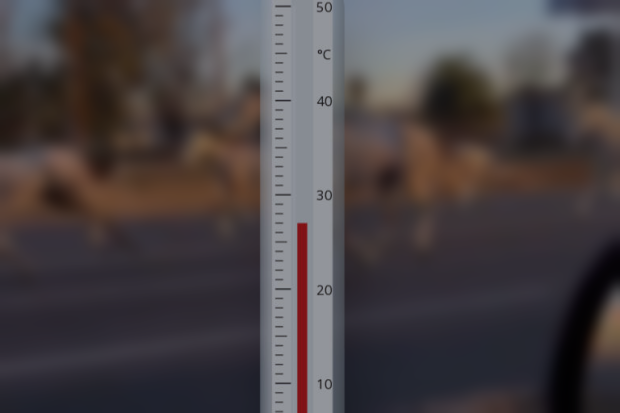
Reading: value=27 unit=°C
